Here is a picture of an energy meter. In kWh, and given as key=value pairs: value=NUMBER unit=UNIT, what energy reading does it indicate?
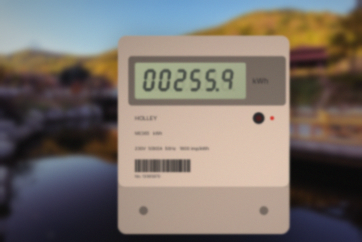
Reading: value=255.9 unit=kWh
